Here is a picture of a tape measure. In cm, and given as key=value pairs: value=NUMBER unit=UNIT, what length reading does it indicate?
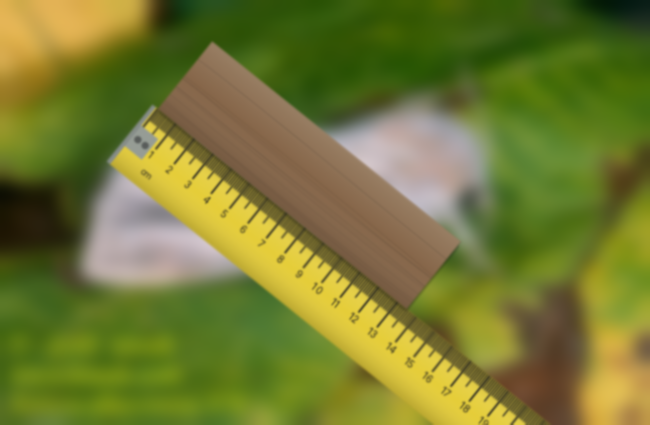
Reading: value=13.5 unit=cm
